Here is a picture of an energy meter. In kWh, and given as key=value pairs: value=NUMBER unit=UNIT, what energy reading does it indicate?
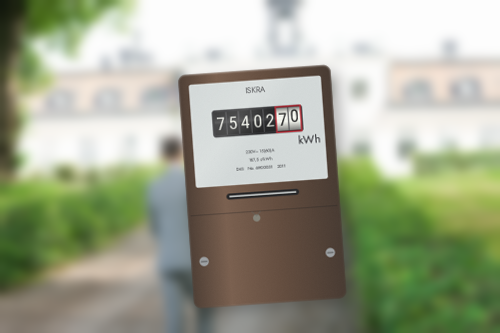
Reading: value=75402.70 unit=kWh
